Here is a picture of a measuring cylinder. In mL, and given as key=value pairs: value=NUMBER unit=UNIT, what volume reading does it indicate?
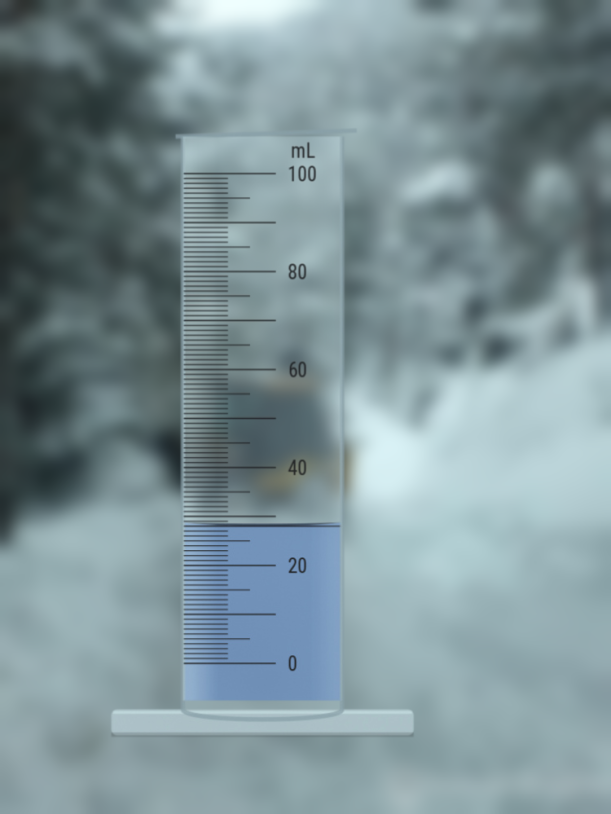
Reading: value=28 unit=mL
